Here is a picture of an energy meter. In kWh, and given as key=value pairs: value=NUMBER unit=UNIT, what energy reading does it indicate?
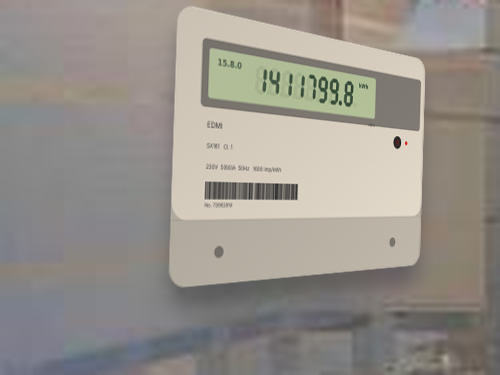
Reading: value=1411799.8 unit=kWh
